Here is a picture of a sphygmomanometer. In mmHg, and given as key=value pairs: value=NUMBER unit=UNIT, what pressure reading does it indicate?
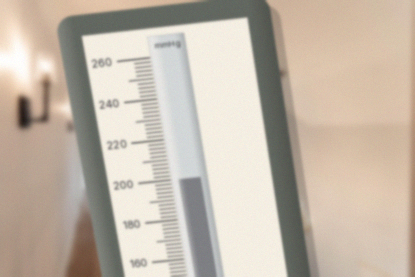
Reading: value=200 unit=mmHg
